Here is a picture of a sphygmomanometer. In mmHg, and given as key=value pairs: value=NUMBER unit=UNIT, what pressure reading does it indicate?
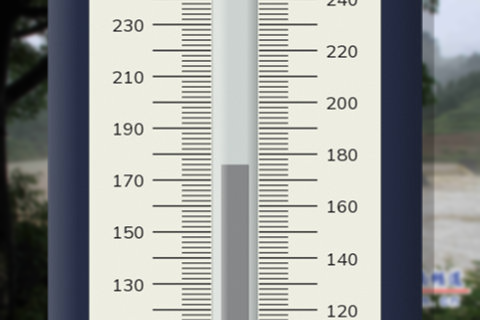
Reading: value=176 unit=mmHg
